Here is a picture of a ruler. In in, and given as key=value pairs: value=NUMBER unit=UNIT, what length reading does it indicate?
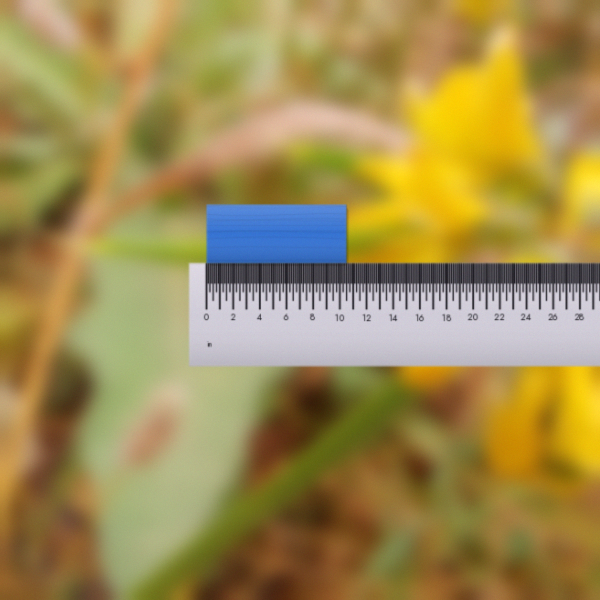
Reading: value=10.5 unit=in
